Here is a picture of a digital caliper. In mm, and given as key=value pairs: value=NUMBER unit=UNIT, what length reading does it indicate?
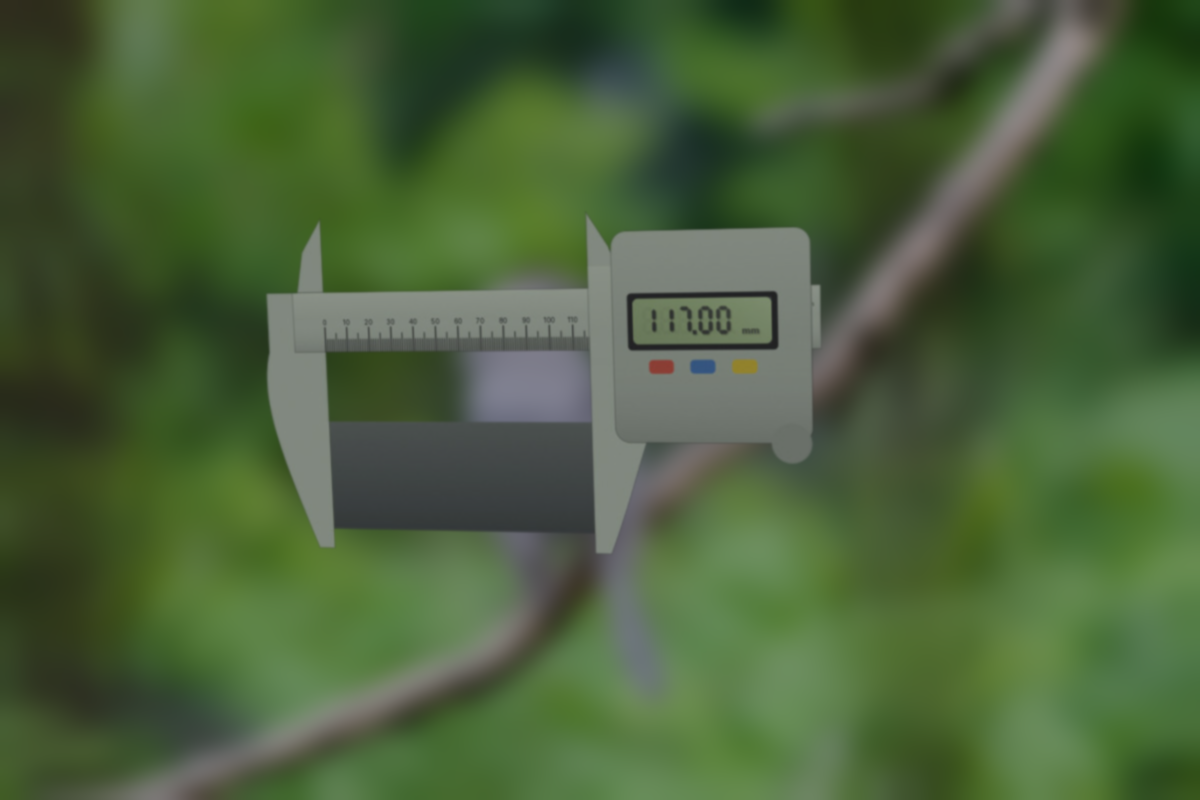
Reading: value=117.00 unit=mm
